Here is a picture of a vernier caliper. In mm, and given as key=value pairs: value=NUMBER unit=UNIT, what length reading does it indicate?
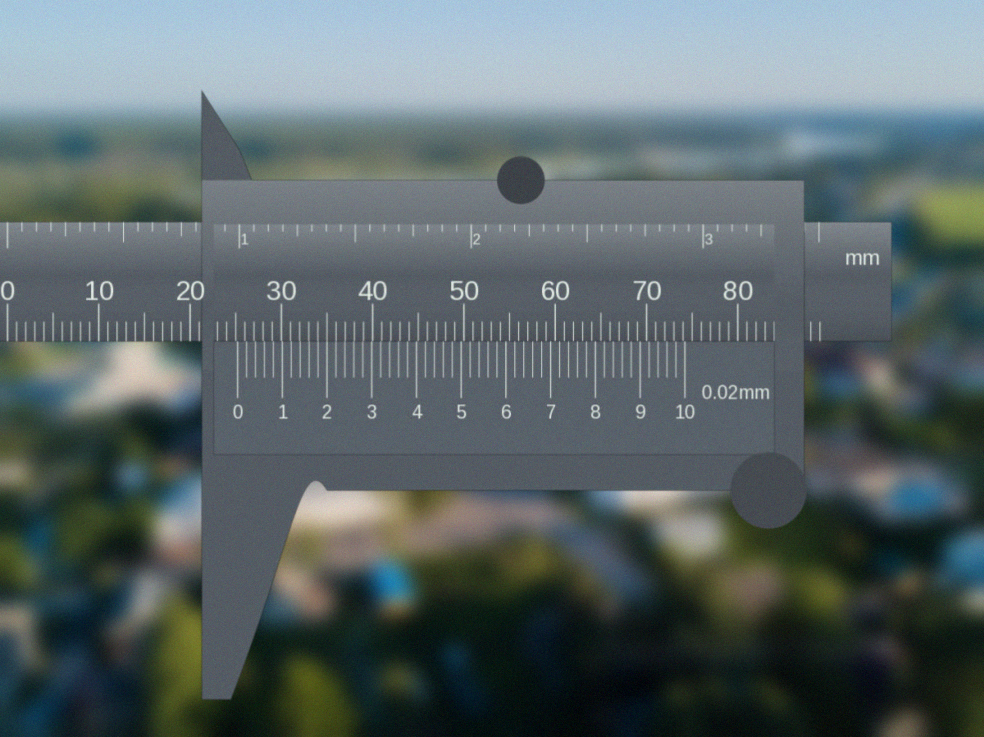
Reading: value=25.2 unit=mm
